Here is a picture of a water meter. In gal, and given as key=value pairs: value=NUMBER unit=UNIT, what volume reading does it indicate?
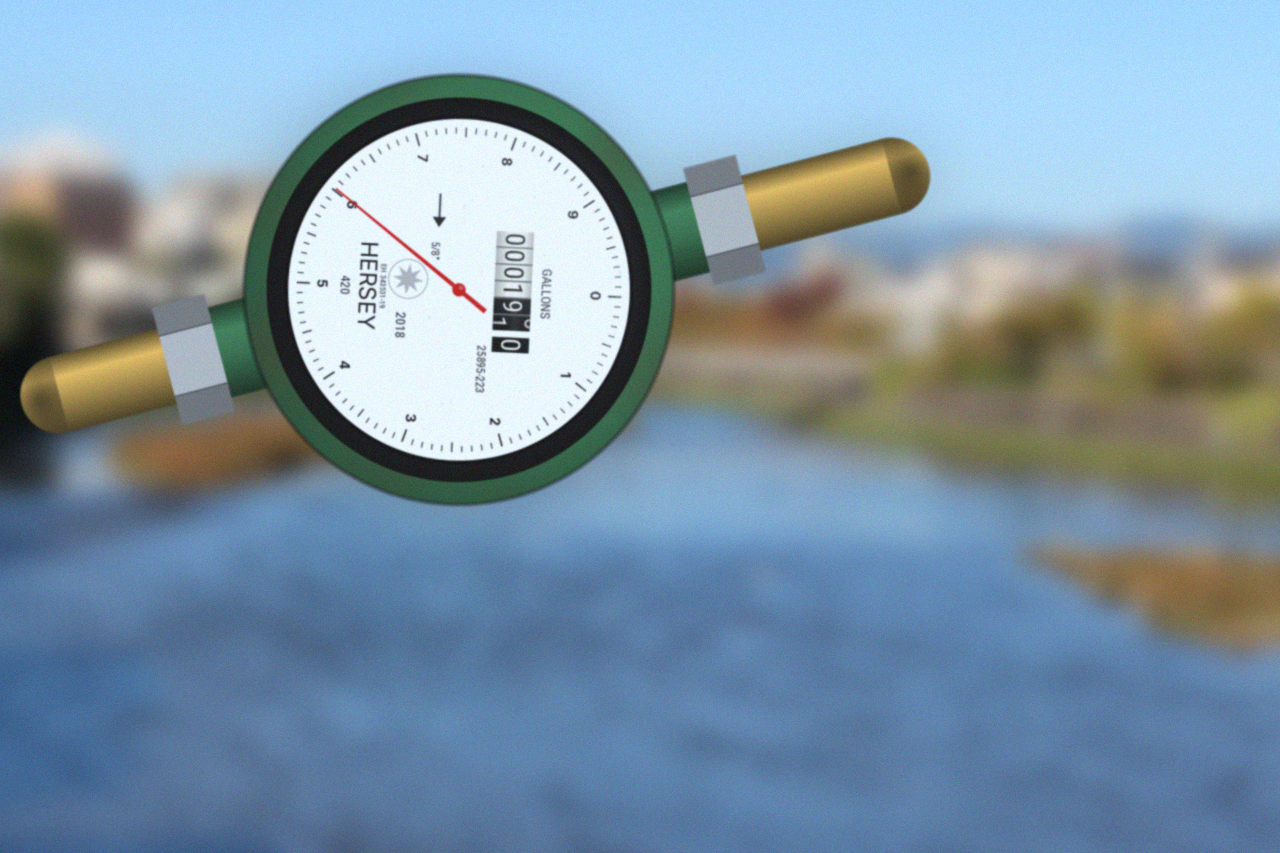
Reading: value=1906.0 unit=gal
